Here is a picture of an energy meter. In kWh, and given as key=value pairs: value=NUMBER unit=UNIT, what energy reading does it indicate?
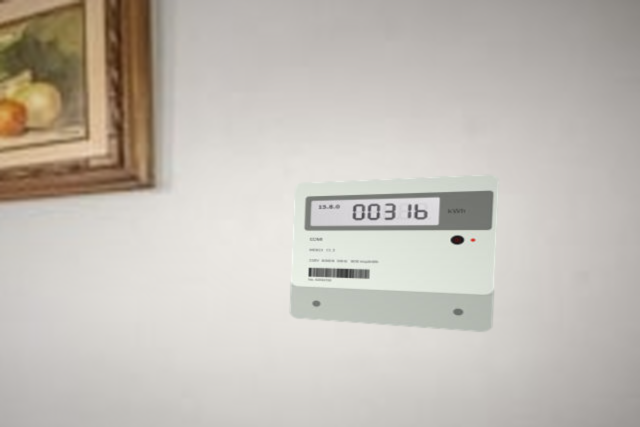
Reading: value=316 unit=kWh
